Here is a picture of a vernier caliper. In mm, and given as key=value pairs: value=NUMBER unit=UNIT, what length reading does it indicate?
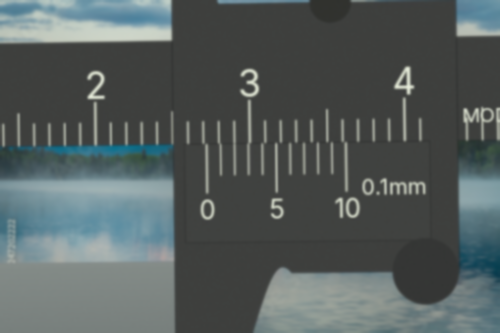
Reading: value=27.2 unit=mm
